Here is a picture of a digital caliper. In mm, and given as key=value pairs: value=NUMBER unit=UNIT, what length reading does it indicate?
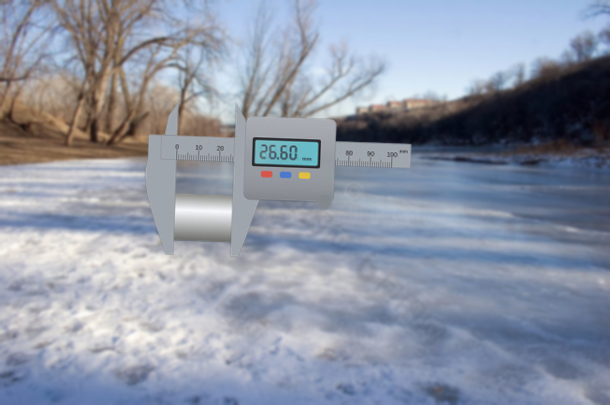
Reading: value=26.60 unit=mm
